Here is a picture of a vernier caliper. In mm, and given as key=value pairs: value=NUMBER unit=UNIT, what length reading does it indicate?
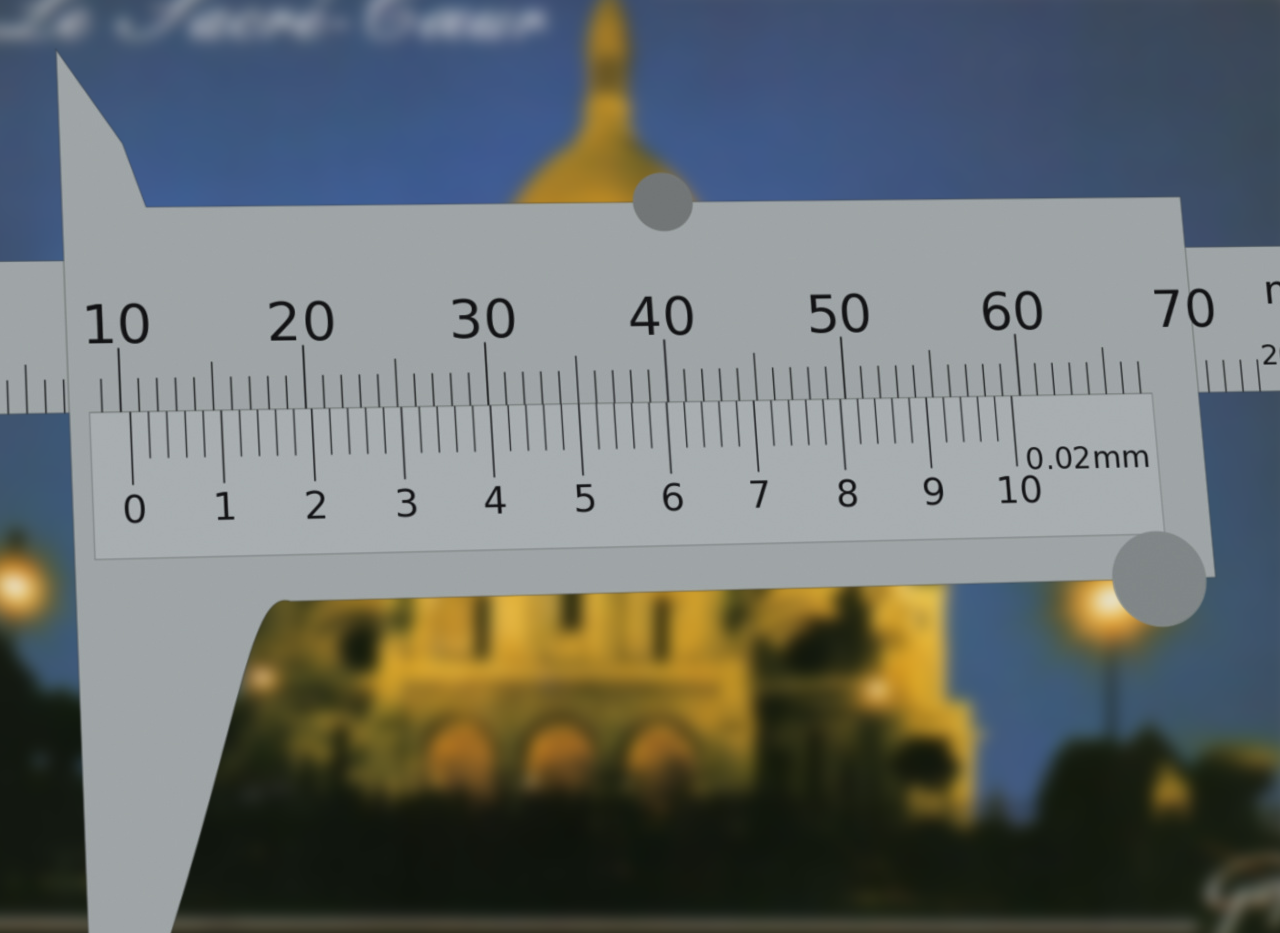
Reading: value=10.5 unit=mm
